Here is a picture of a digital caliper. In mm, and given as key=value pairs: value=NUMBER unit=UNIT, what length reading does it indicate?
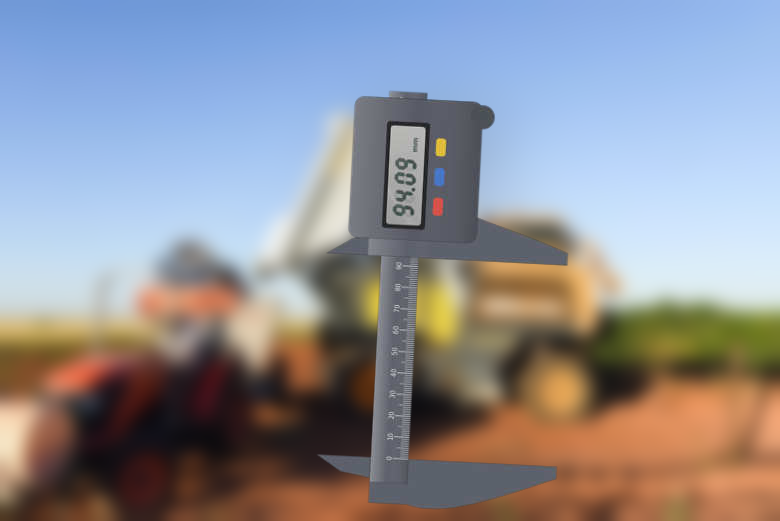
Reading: value=94.09 unit=mm
